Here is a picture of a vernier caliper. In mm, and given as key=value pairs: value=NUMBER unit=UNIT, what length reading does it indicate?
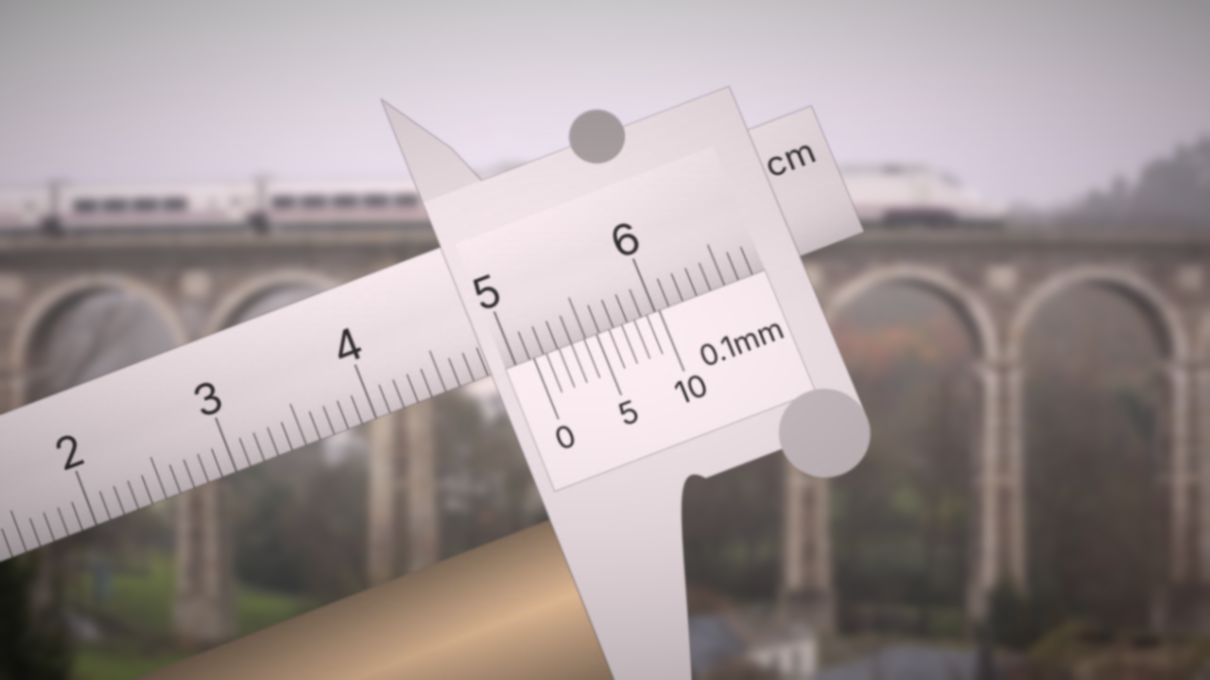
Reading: value=51.3 unit=mm
